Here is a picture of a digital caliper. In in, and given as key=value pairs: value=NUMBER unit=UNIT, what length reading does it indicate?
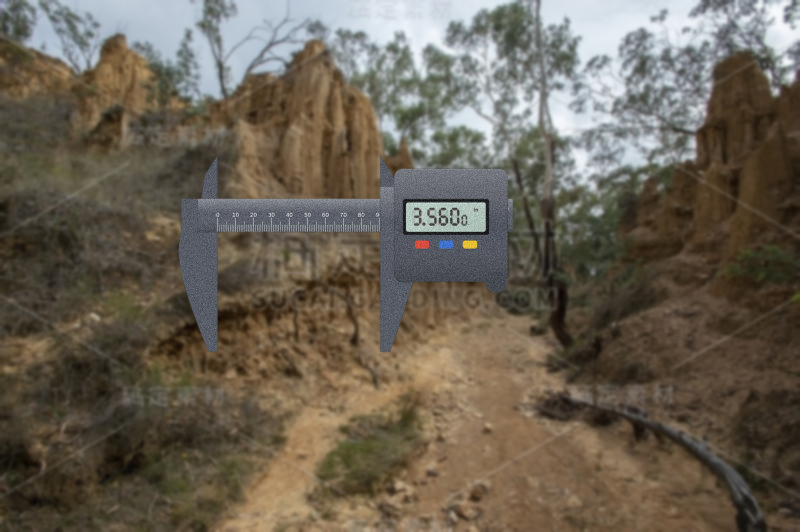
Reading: value=3.5600 unit=in
